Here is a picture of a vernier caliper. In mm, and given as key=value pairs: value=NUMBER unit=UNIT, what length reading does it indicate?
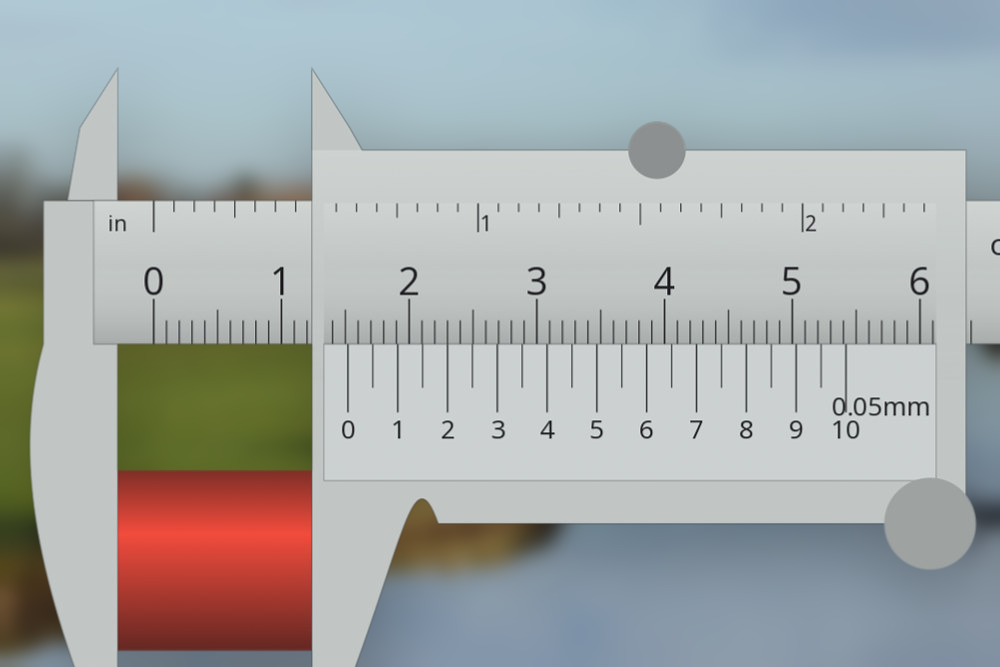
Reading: value=15.2 unit=mm
